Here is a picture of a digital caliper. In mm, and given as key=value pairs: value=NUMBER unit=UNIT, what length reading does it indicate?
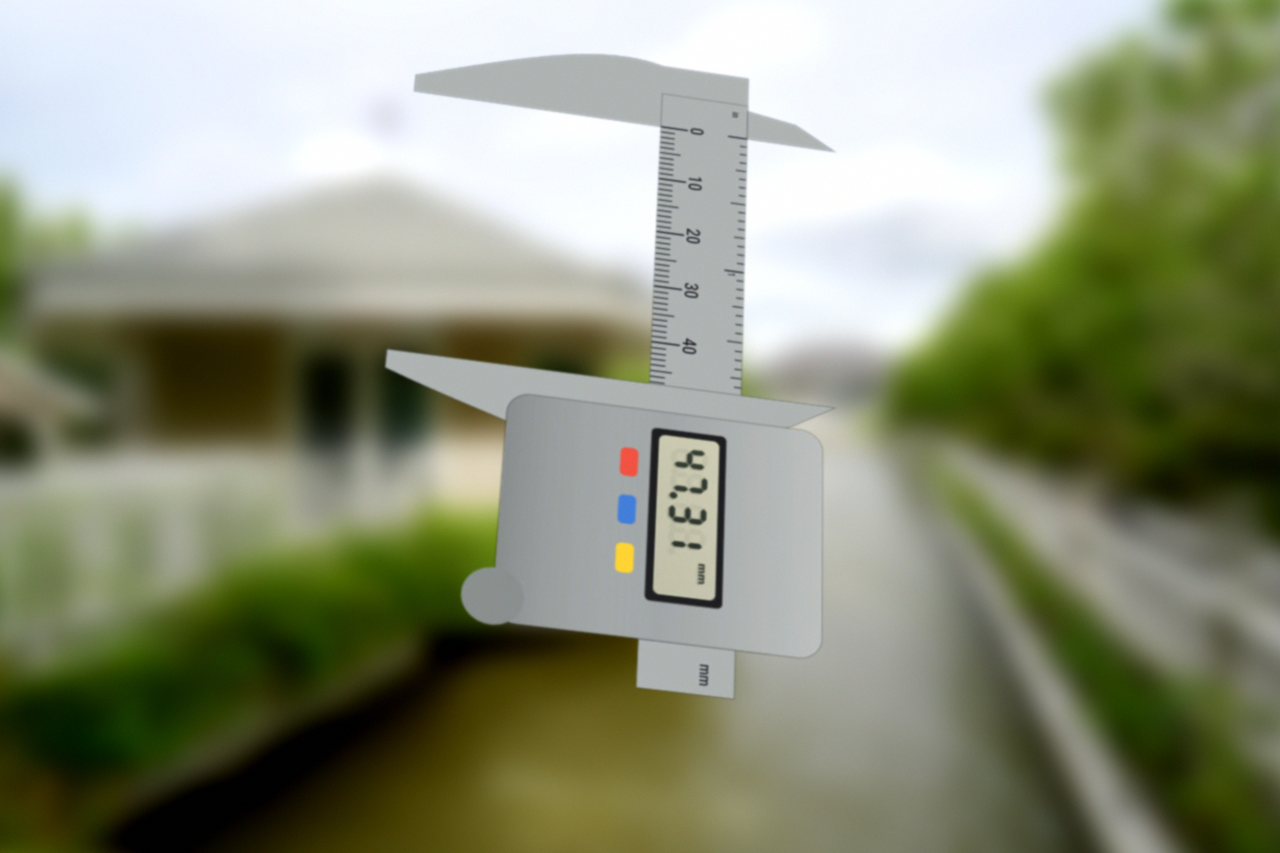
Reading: value=47.31 unit=mm
